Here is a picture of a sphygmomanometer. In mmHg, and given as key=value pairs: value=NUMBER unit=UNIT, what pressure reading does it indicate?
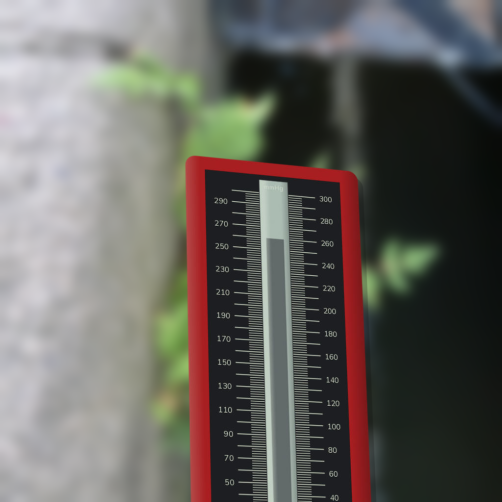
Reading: value=260 unit=mmHg
